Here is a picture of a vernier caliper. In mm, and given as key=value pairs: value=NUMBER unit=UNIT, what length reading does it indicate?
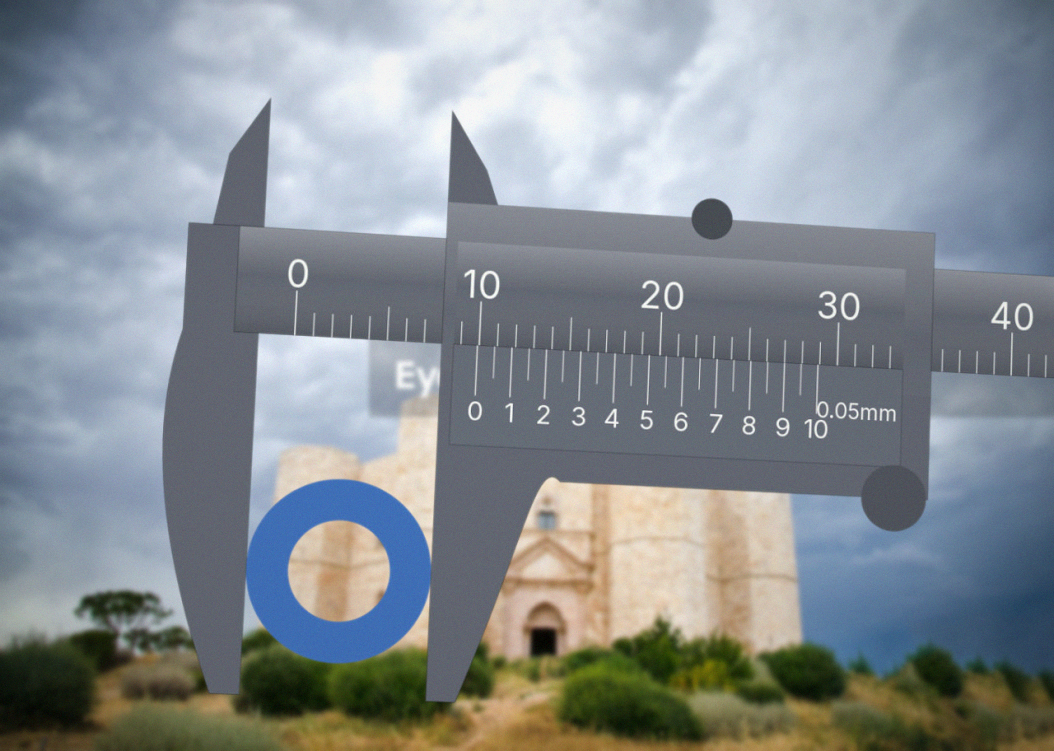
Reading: value=9.9 unit=mm
